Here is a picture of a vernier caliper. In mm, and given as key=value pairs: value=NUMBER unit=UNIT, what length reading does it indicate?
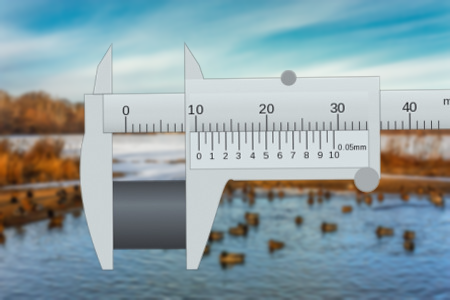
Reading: value=10.4 unit=mm
